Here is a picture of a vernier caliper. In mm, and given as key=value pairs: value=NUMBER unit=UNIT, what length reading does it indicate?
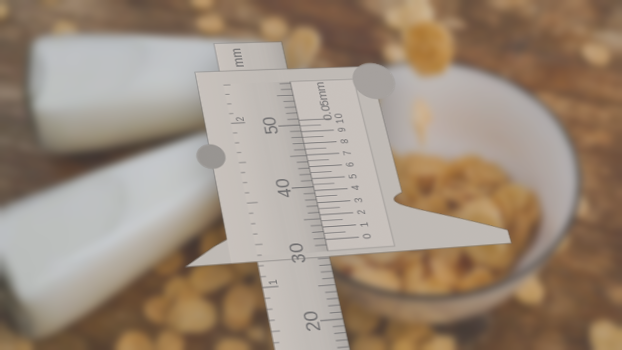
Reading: value=31.8 unit=mm
